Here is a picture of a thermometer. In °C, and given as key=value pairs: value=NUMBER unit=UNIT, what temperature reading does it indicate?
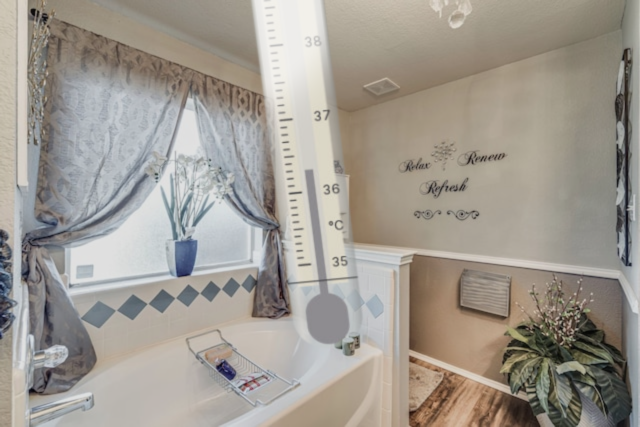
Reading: value=36.3 unit=°C
